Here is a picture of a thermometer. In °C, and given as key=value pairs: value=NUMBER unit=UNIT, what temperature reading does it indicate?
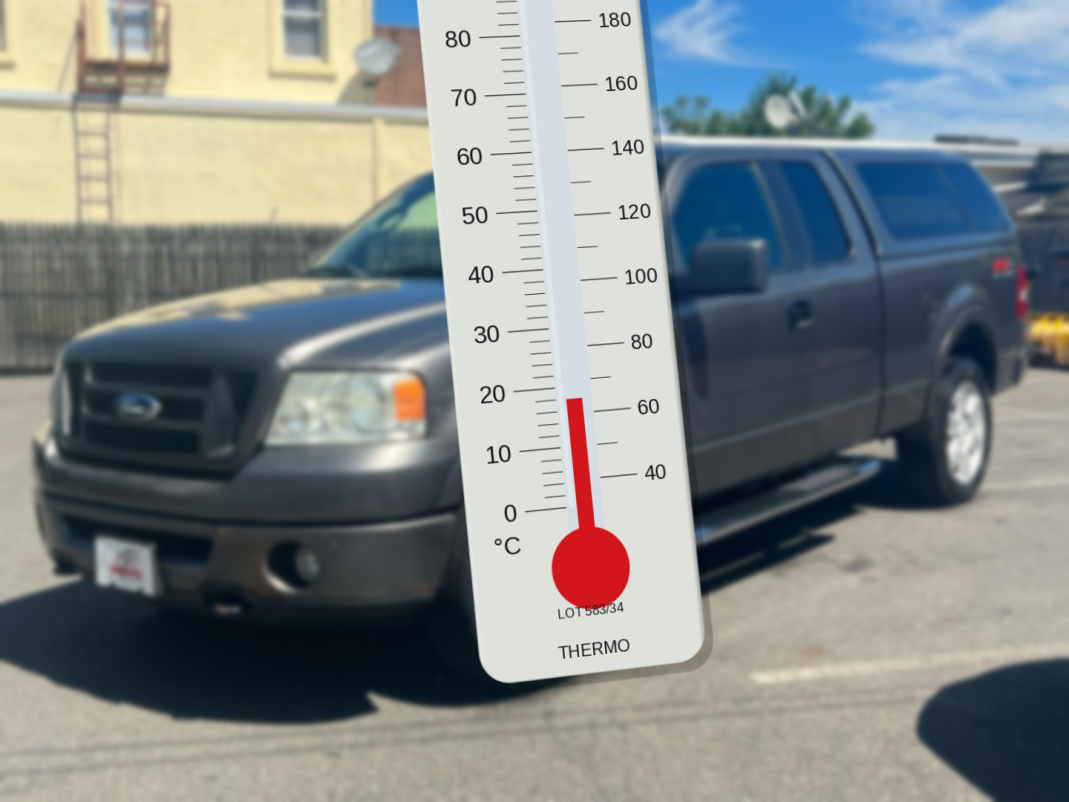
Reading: value=18 unit=°C
